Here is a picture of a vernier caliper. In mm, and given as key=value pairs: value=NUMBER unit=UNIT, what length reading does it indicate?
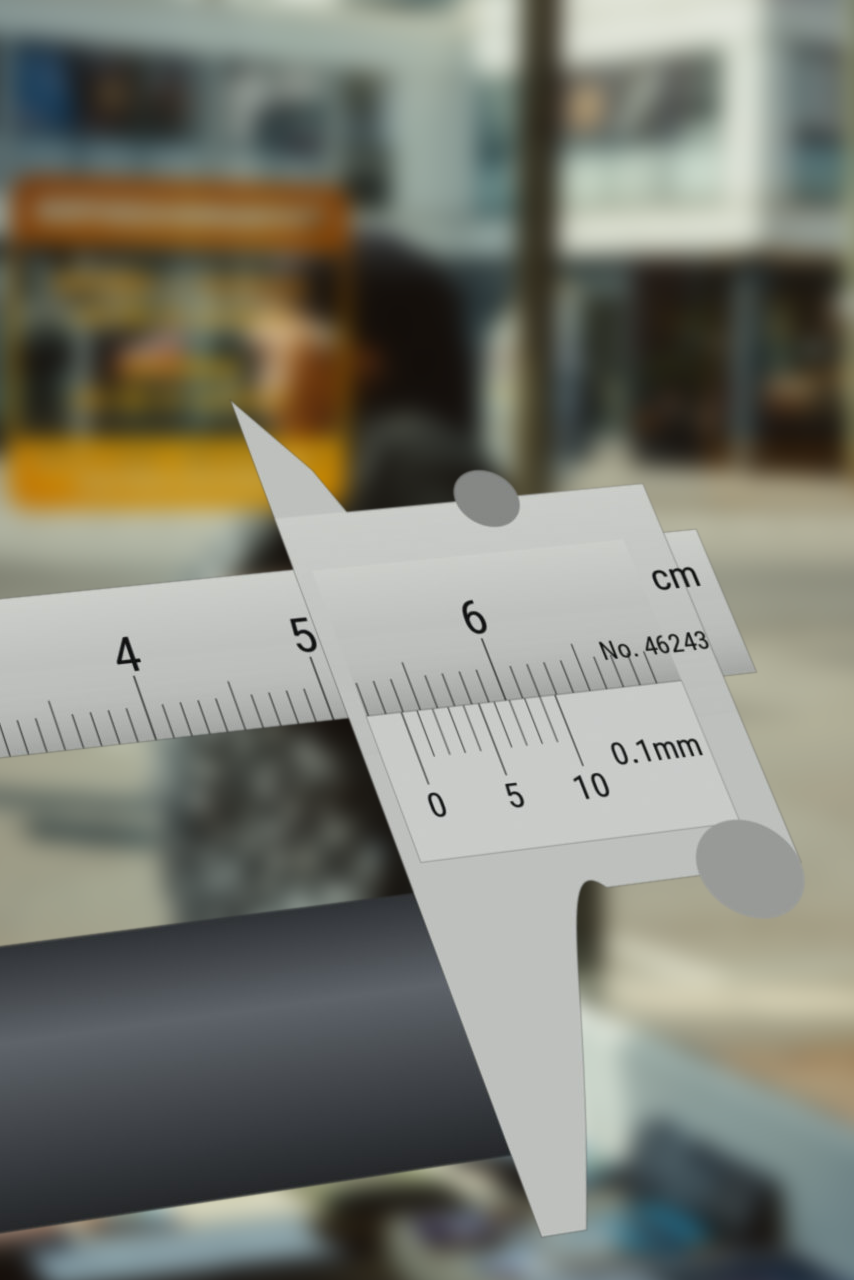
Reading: value=53.9 unit=mm
